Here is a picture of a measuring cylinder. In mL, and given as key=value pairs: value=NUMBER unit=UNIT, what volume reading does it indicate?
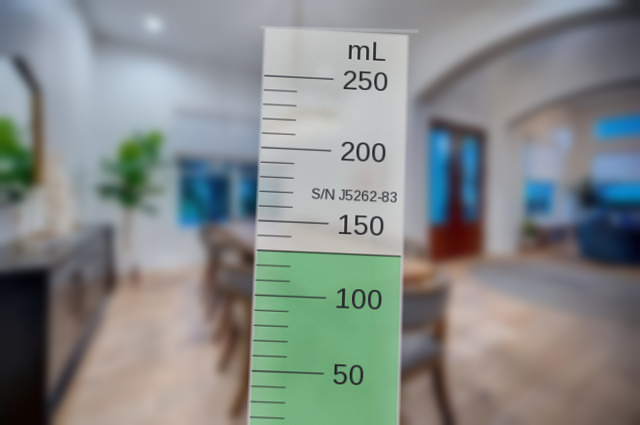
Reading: value=130 unit=mL
